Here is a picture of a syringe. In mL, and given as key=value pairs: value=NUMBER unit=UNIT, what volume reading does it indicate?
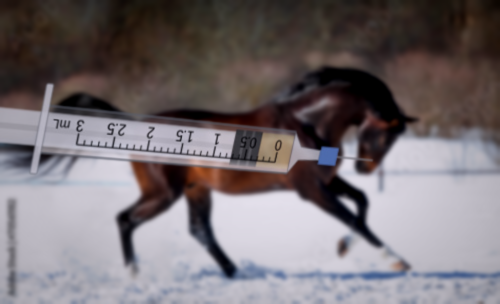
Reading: value=0.3 unit=mL
